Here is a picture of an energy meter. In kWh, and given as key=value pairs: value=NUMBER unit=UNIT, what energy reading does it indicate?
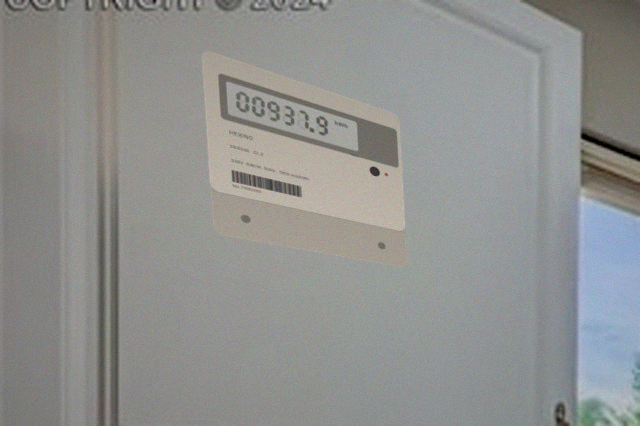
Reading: value=937.9 unit=kWh
